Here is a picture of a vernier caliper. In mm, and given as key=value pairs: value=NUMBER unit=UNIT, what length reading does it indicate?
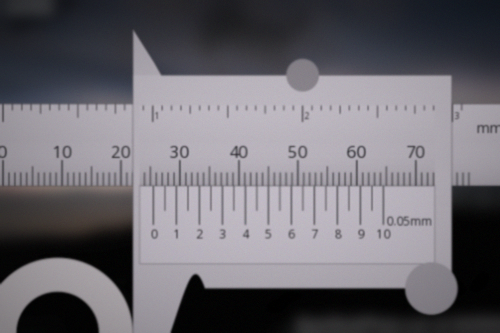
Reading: value=25.5 unit=mm
